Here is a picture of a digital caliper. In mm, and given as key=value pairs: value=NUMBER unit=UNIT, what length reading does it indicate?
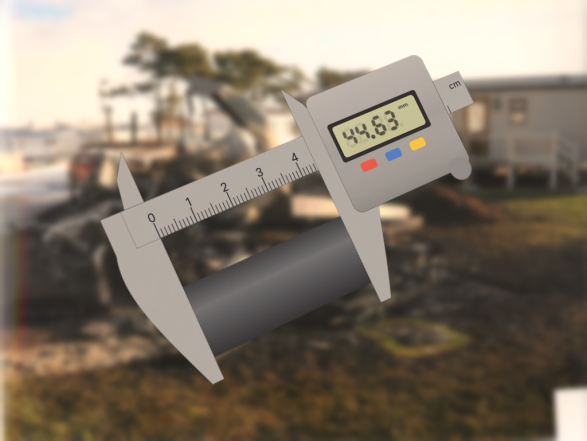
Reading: value=44.63 unit=mm
